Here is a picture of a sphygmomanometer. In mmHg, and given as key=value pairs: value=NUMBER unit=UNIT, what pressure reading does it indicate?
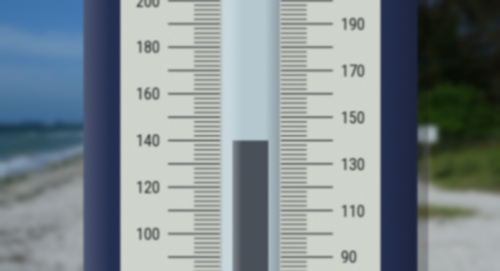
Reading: value=140 unit=mmHg
